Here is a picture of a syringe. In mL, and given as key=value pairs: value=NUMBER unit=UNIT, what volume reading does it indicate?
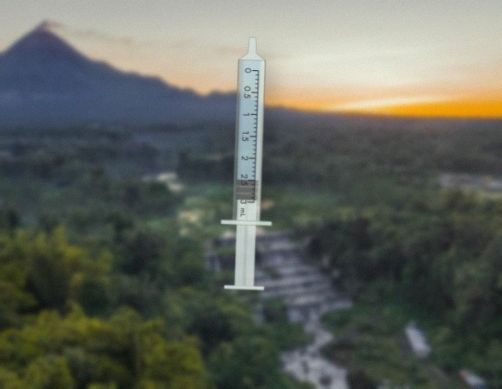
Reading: value=2.5 unit=mL
